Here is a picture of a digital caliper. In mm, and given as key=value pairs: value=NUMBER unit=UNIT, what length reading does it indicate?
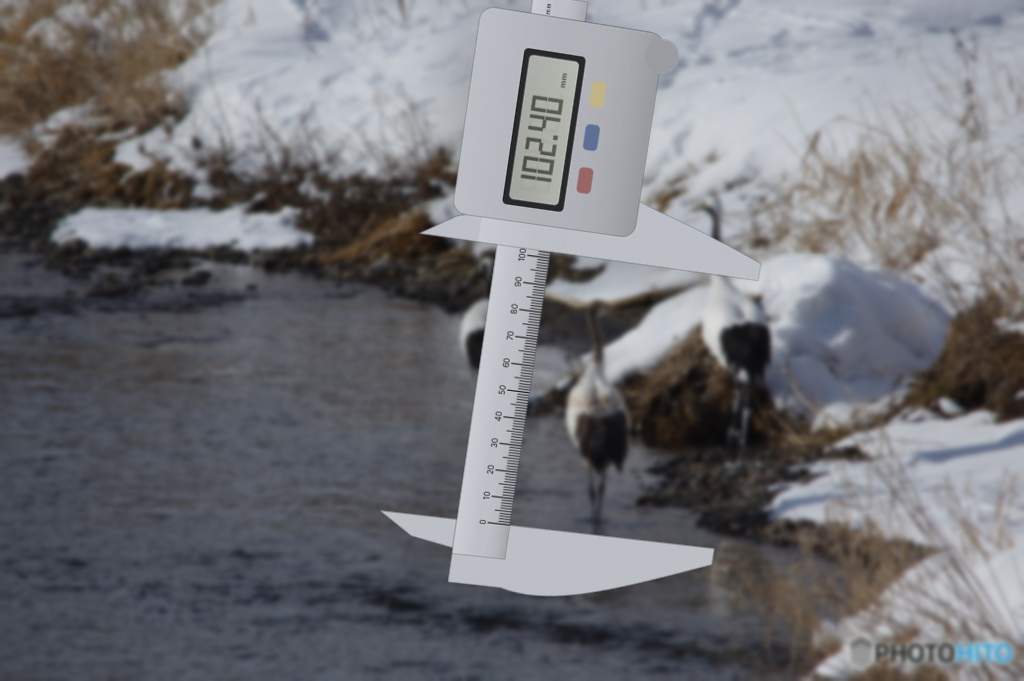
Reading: value=102.40 unit=mm
